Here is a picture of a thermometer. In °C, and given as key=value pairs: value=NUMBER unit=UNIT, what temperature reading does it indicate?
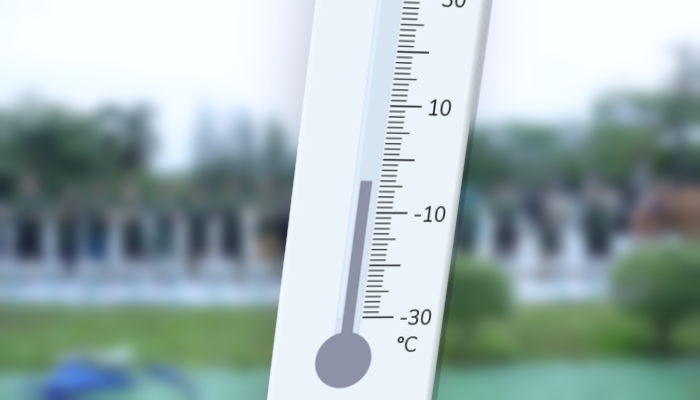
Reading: value=-4 unit=°C
